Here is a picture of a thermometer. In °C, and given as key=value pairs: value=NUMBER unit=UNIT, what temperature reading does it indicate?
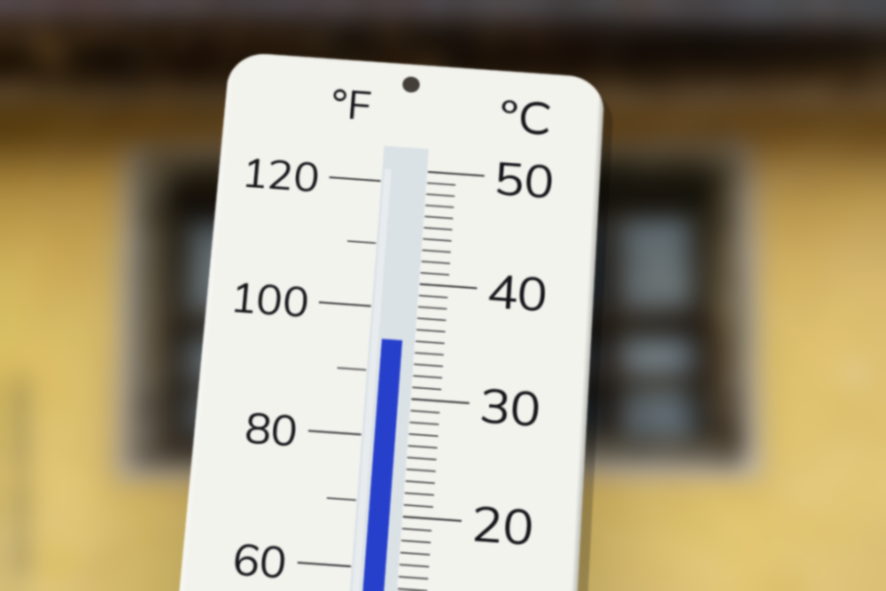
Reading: value=35 unit=°C
